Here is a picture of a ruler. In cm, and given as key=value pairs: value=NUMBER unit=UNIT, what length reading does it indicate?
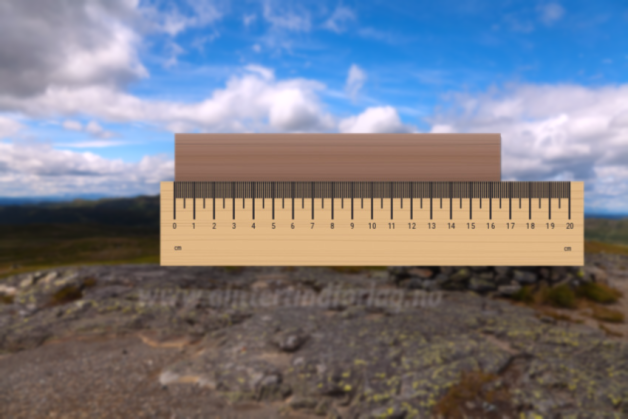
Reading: value=16.5 unit=cm
